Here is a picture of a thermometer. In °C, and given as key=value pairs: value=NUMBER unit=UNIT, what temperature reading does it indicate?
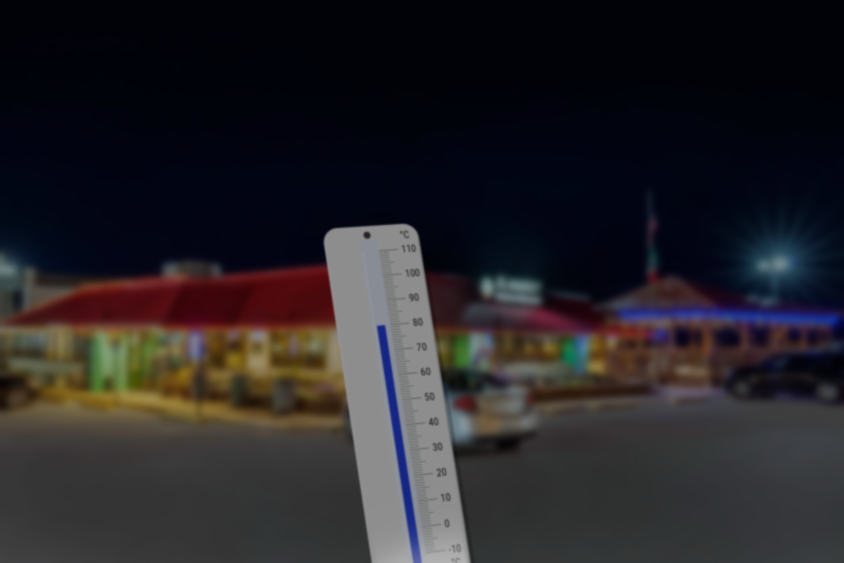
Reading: value=80 unit=°C
